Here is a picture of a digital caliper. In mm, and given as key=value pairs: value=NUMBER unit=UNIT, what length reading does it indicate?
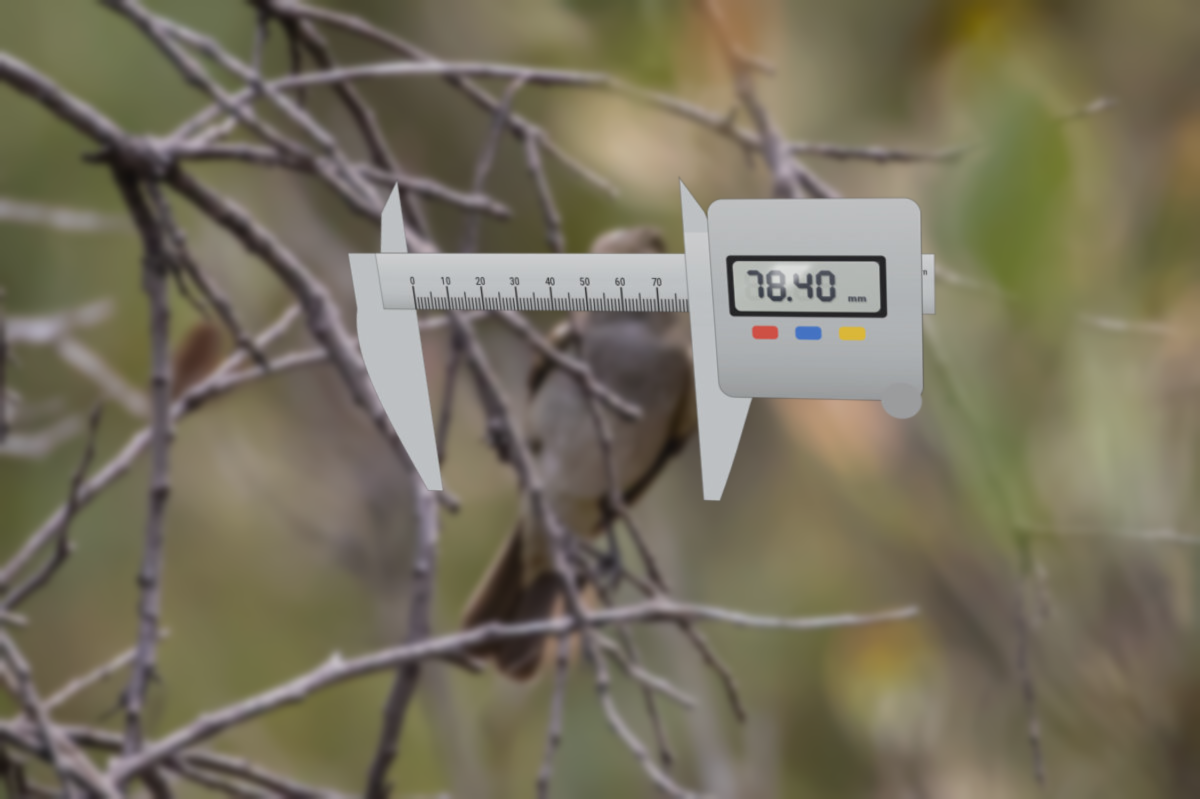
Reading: value=78.40 unit=mm
